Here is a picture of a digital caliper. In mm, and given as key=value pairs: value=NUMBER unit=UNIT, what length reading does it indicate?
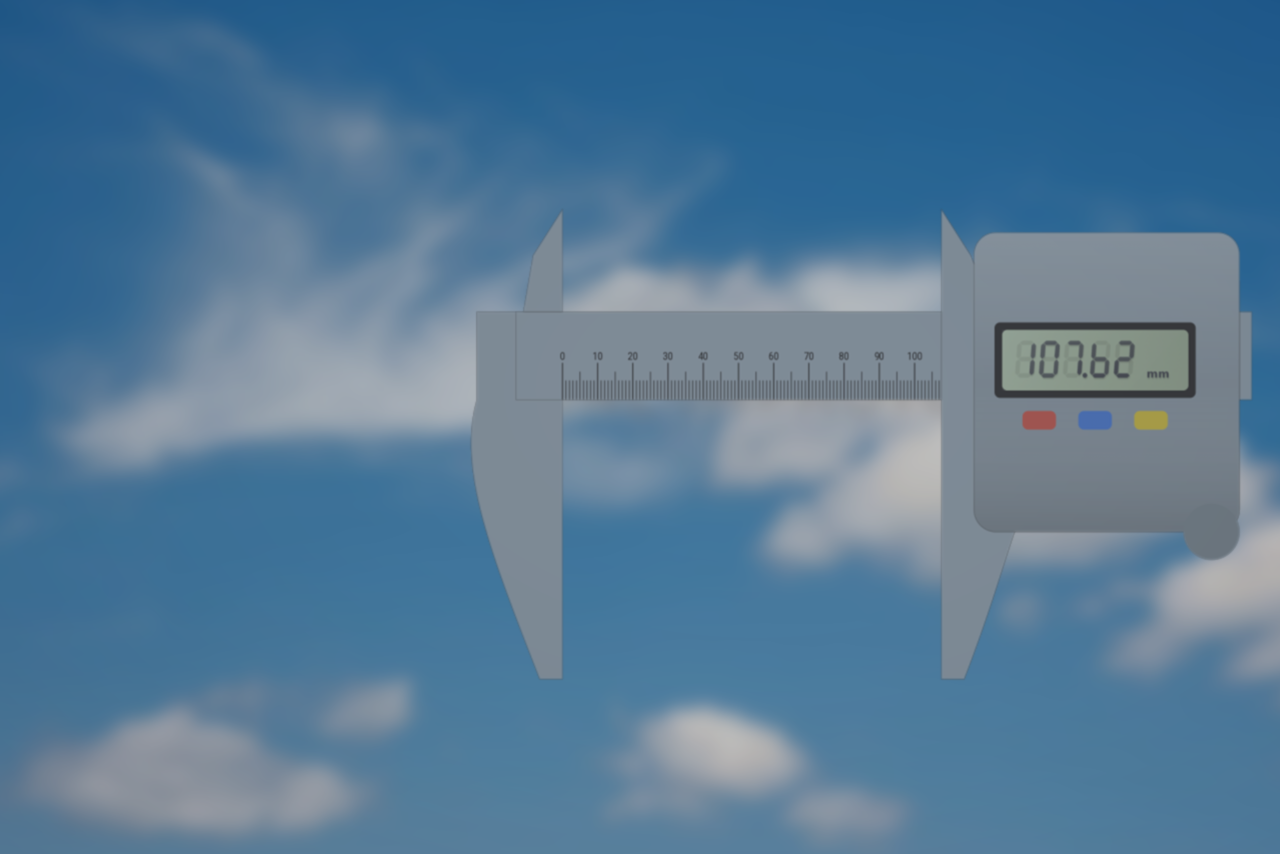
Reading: value=107.62 unit=mm
